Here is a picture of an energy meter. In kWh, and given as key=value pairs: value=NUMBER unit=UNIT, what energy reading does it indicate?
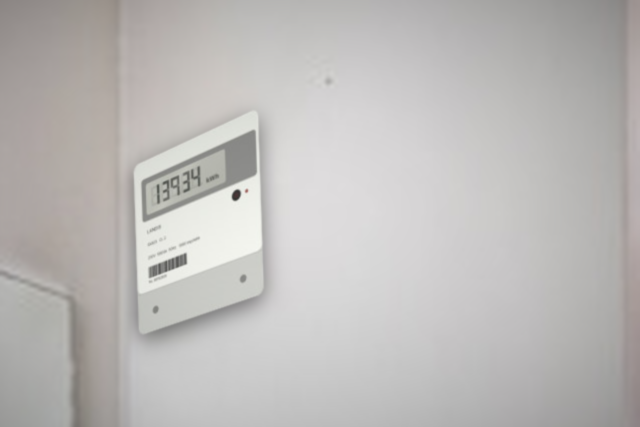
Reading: value=13934 unit=kWh
